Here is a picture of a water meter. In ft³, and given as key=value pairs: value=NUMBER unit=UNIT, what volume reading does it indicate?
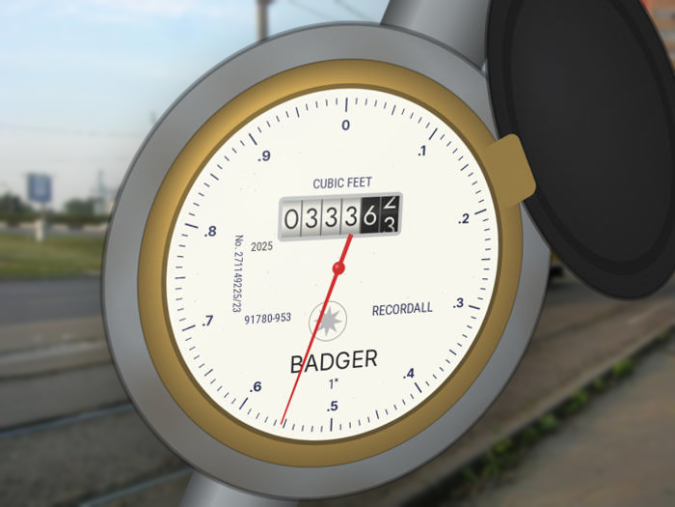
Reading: value=33362.55 unit=ft³
